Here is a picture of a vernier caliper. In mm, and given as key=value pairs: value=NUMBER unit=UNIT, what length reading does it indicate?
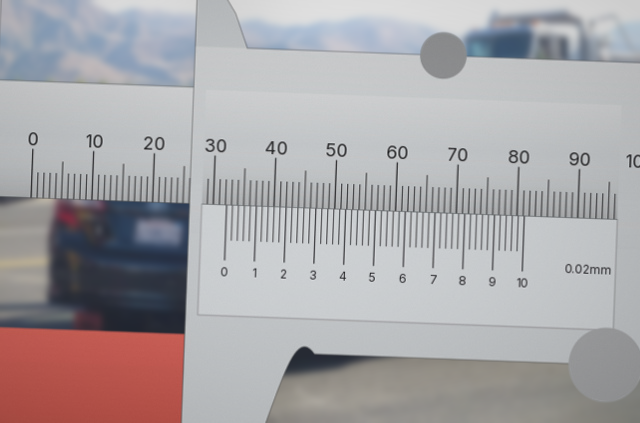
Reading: value=32.2 unit=mm
